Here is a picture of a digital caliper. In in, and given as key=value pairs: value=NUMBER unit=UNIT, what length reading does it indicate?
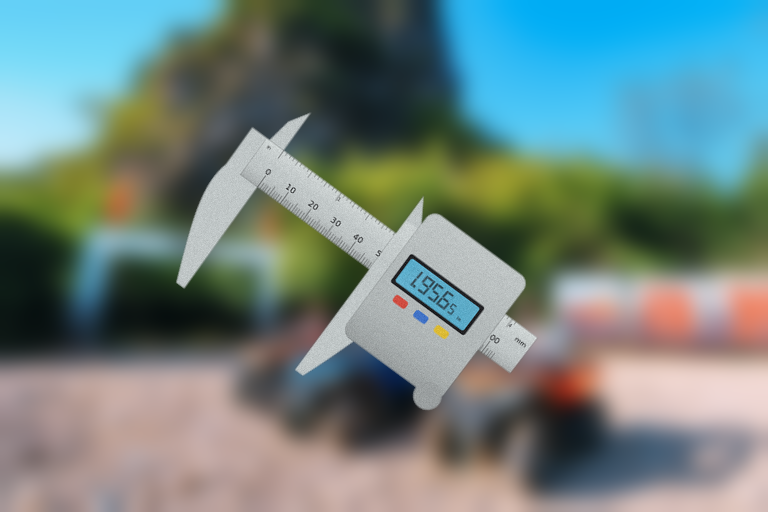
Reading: value=1.9565 unit=in
